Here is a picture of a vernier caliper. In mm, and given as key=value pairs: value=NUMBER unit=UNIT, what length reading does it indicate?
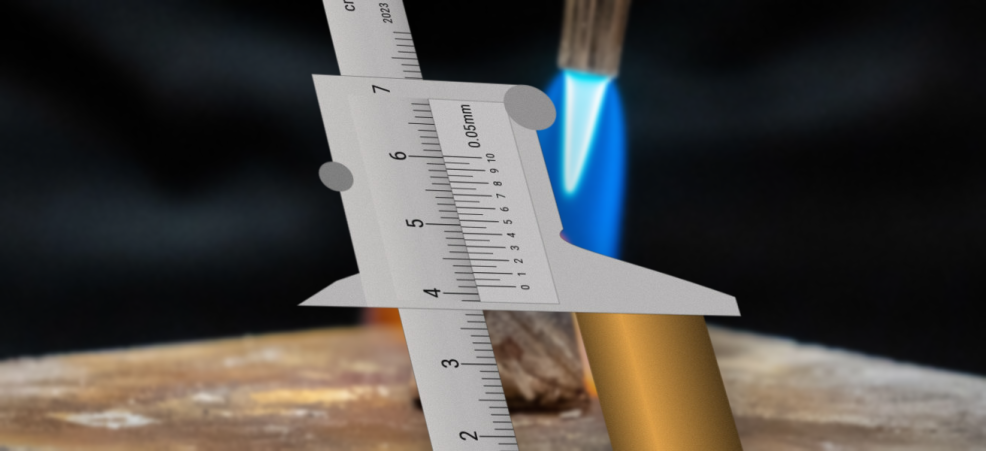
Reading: value=41.2 unit=mm
